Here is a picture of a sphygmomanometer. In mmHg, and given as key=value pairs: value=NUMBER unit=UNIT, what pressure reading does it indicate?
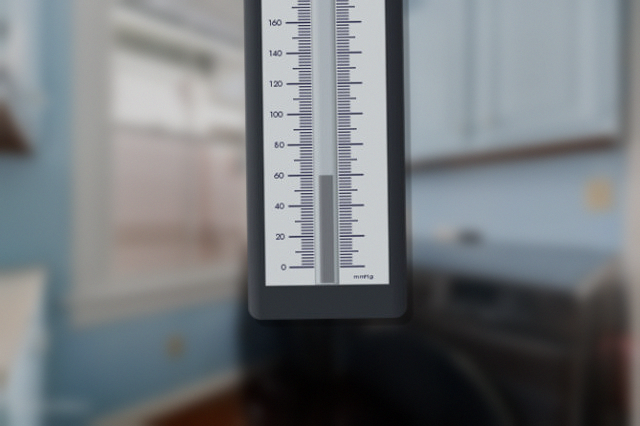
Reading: value=60 unit=mmHg
